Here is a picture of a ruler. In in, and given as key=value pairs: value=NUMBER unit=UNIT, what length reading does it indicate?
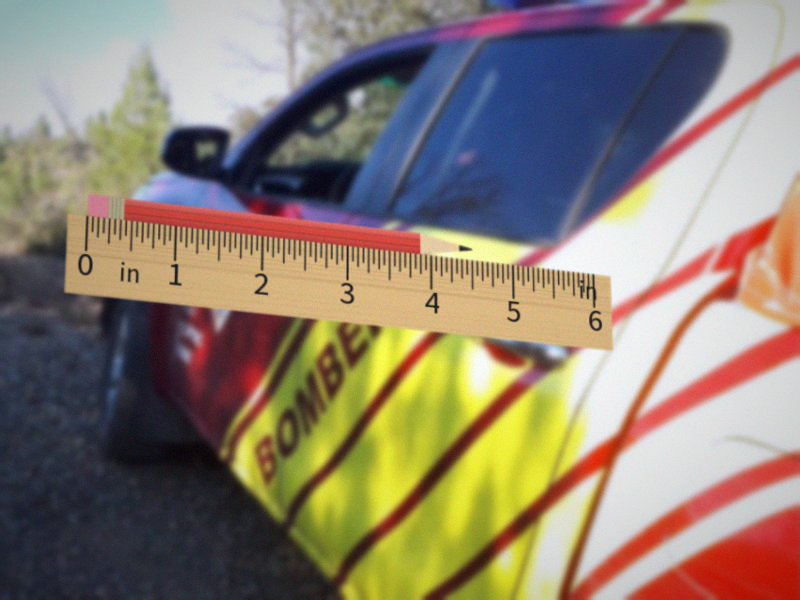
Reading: value=4.5 unit=in
